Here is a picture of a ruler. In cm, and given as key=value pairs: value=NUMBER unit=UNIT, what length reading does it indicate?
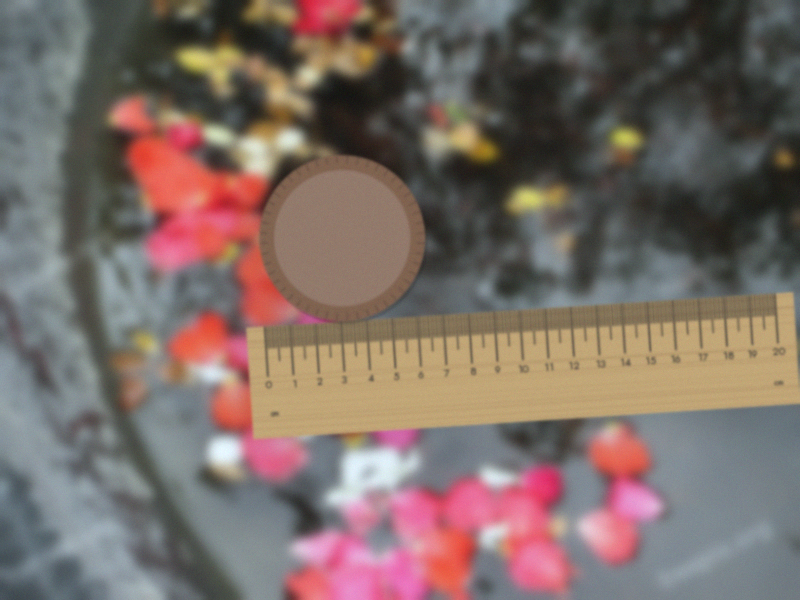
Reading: value=6.5 unit=cm
